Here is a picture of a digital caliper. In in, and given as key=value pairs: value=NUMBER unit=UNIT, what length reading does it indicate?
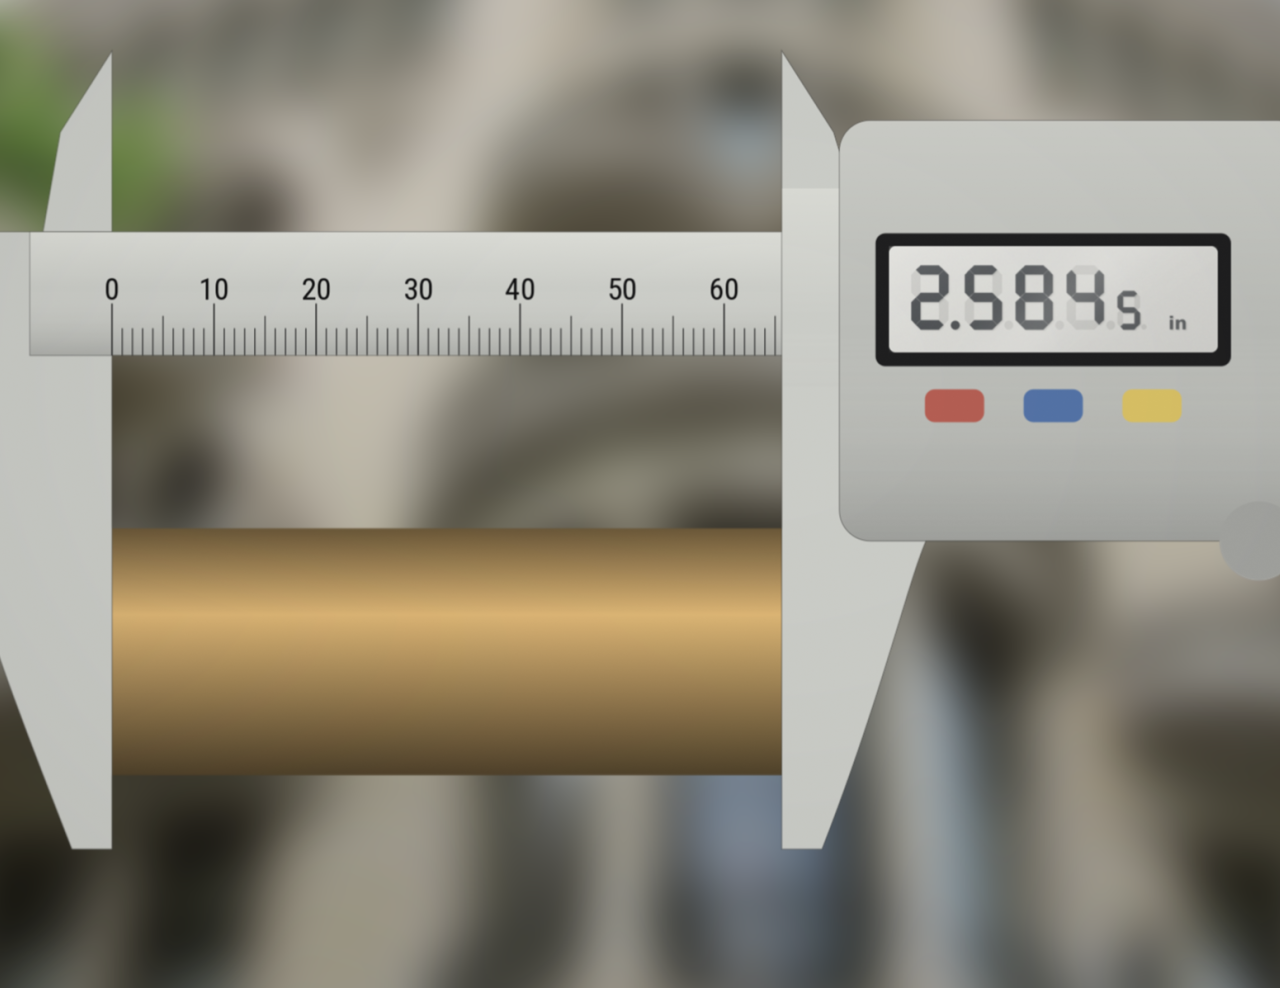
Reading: value=2.5845 unit=in
